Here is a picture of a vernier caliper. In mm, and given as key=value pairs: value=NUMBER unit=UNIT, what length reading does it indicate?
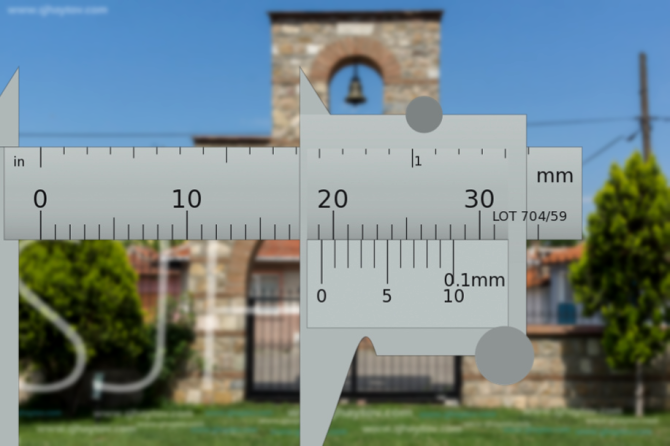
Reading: value=19.2 unit=mm
